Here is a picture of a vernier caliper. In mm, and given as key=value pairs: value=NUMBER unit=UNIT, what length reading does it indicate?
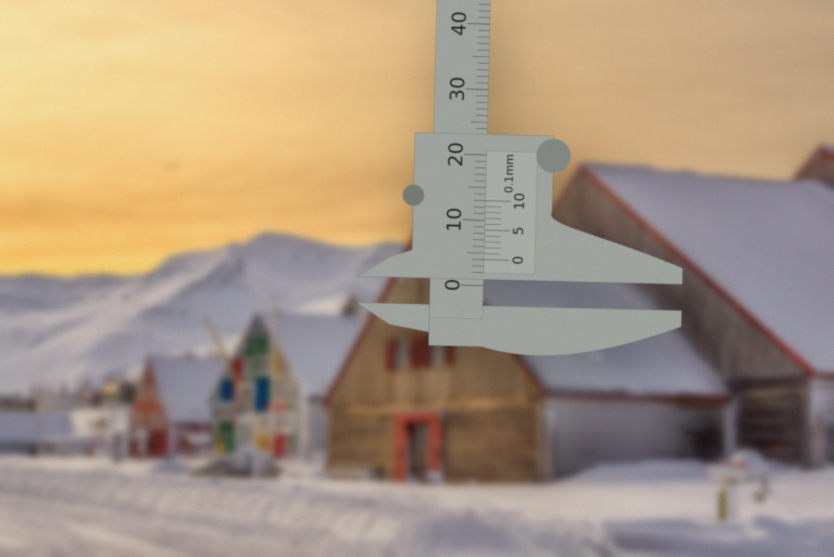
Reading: value=4.0 unit=mm
